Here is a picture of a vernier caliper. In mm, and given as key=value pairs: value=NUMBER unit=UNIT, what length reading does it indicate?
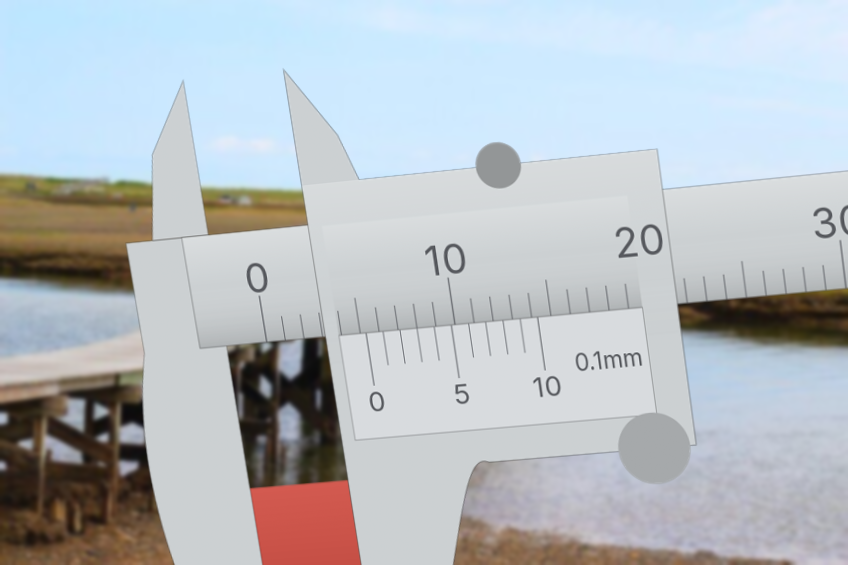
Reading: value=5.3 unit=mm
